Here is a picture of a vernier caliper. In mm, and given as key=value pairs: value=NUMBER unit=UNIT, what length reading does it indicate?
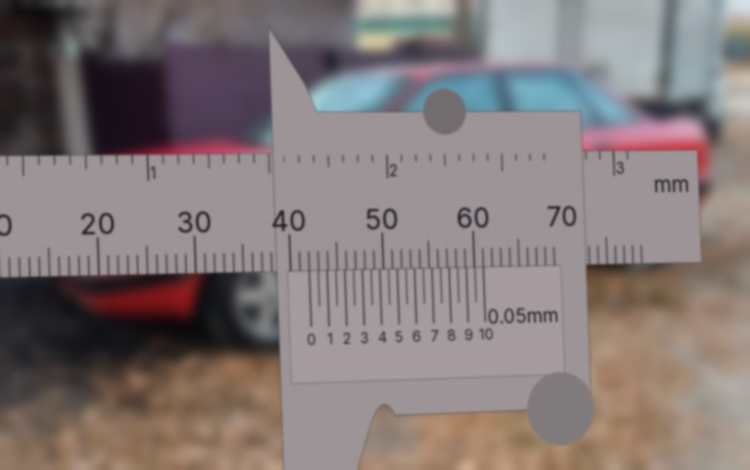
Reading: value=42.0 unit=mm
